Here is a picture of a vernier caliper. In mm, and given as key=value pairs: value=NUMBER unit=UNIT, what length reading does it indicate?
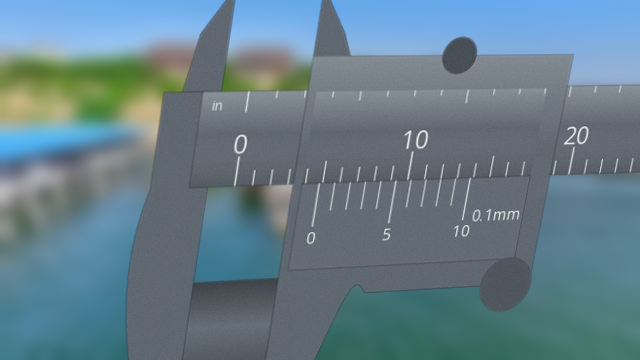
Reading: value=4.8 unit=mm
